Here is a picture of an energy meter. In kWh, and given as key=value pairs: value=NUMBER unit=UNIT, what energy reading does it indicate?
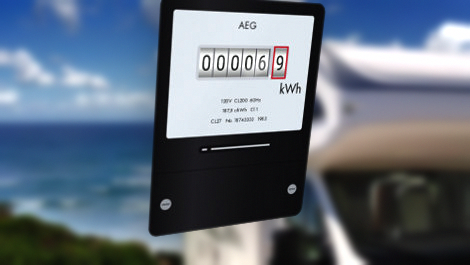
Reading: value=6.9 unit=kWh
